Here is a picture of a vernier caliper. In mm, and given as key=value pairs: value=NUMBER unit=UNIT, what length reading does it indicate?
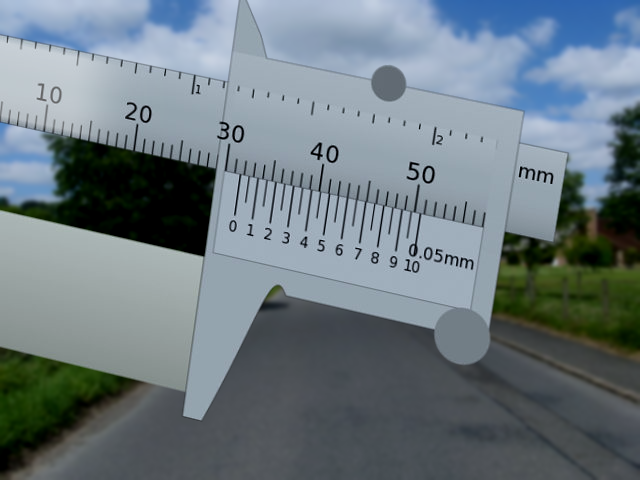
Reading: value=31.6 unit=mm
